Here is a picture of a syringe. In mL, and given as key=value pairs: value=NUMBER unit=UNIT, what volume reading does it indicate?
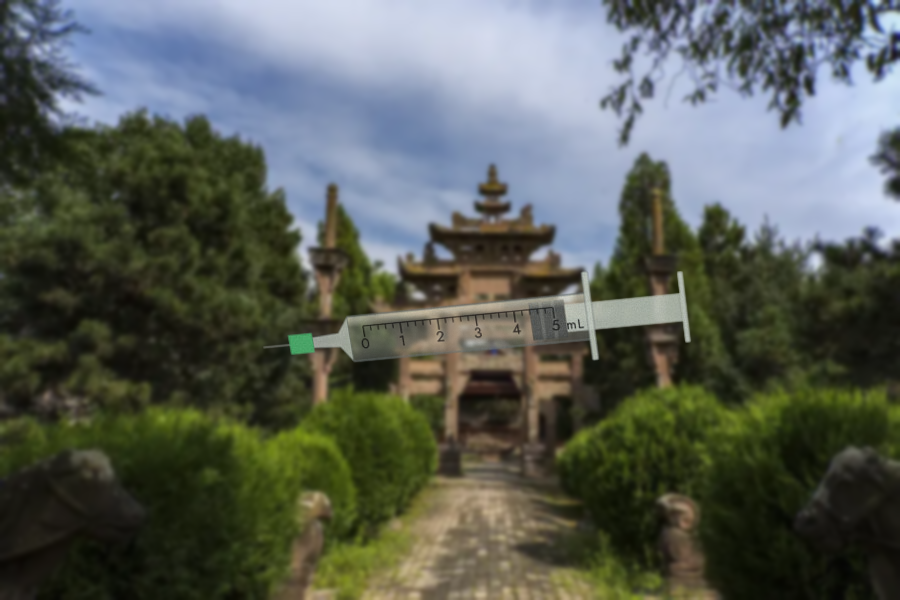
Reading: value=4.4 unit=mL
